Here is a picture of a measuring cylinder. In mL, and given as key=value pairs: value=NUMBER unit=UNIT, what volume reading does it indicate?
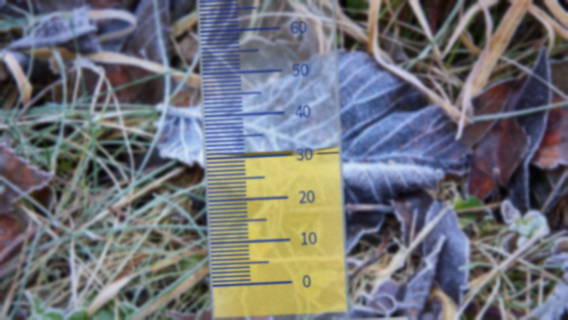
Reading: value=30 unit=mL
